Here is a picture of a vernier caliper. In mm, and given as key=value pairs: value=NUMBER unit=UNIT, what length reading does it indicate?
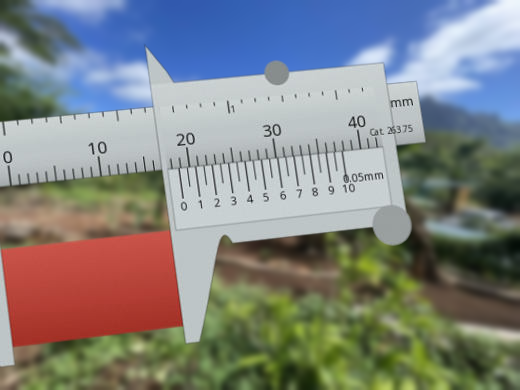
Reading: value=18.8 unit=mm
